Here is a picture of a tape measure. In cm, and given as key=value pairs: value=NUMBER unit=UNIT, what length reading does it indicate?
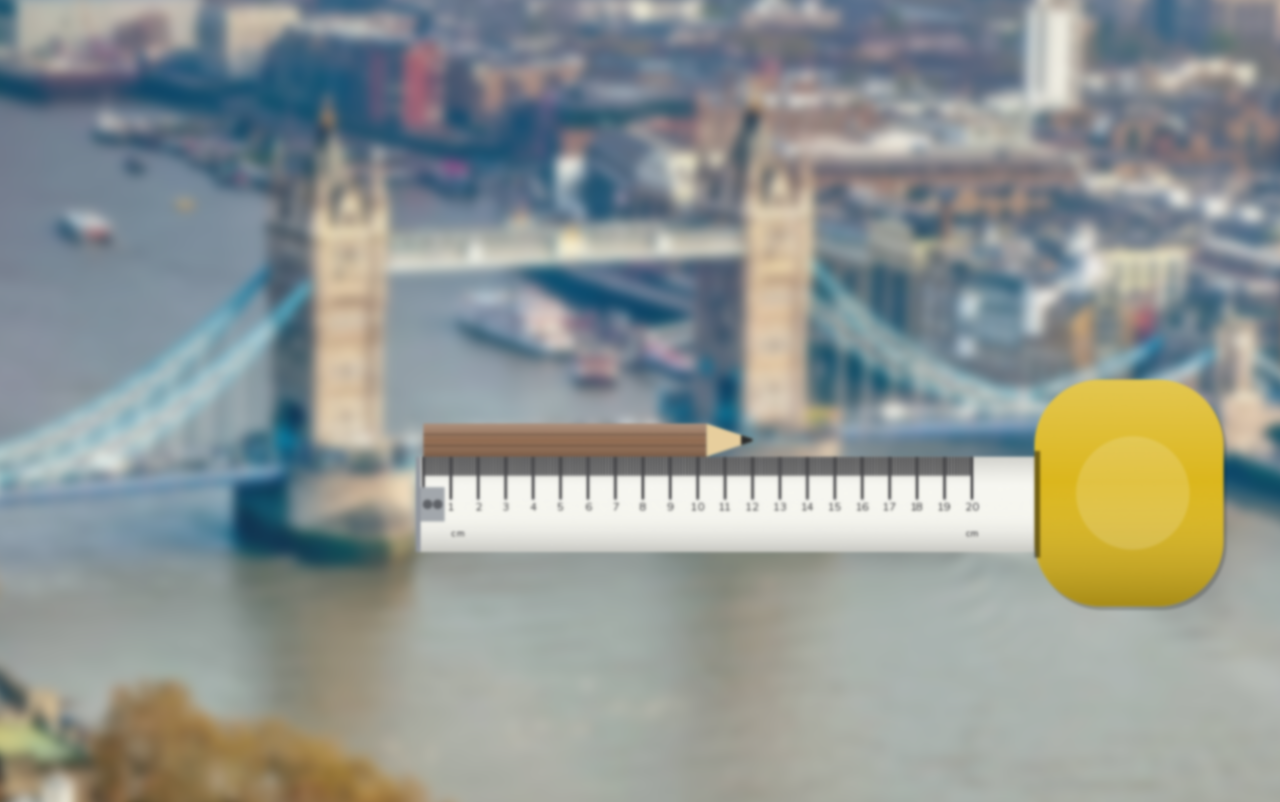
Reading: value=12 unit=cm
